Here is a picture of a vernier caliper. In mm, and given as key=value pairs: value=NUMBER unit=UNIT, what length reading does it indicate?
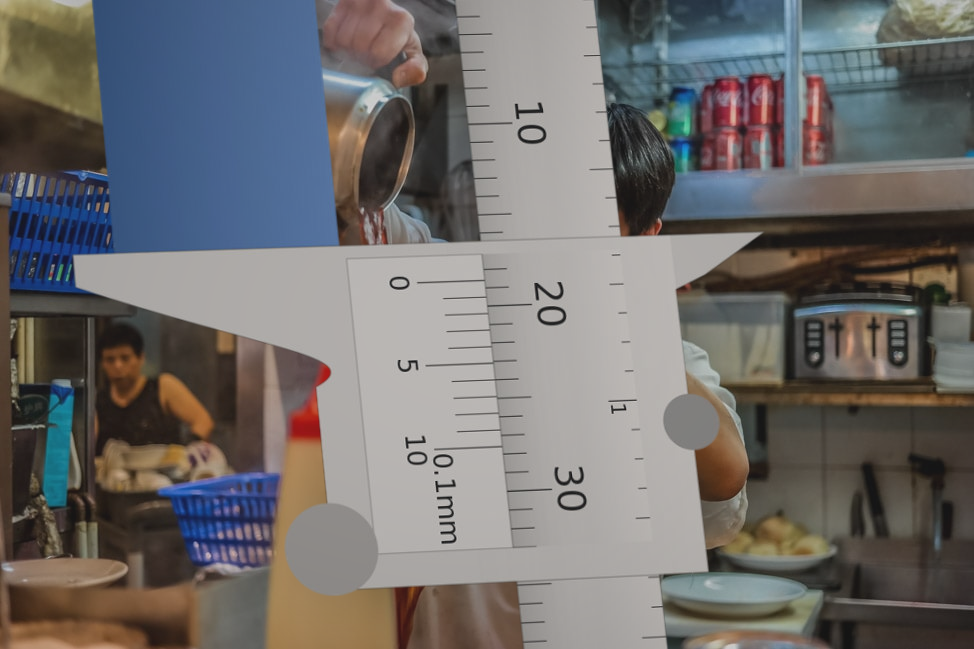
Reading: value=18.6 unit=mm
